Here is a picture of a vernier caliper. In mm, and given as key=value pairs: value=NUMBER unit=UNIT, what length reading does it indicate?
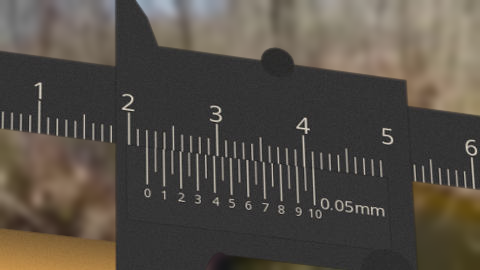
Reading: value=22.0 unit=mm
